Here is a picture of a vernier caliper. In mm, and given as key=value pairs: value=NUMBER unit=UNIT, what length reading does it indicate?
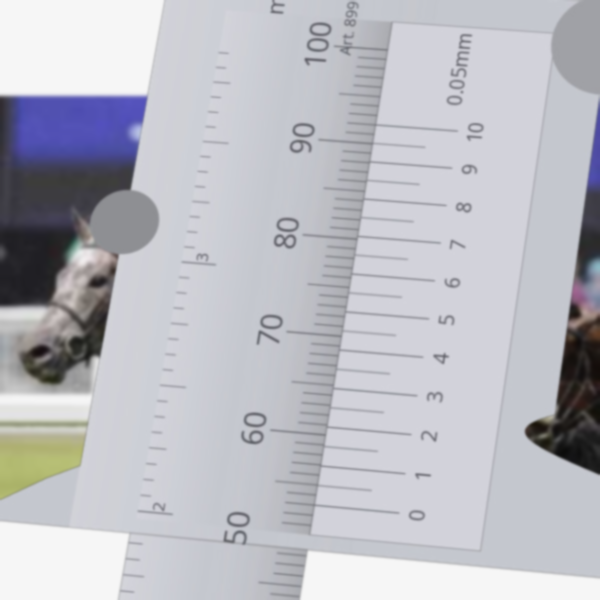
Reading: value=53.0 unit=mm
